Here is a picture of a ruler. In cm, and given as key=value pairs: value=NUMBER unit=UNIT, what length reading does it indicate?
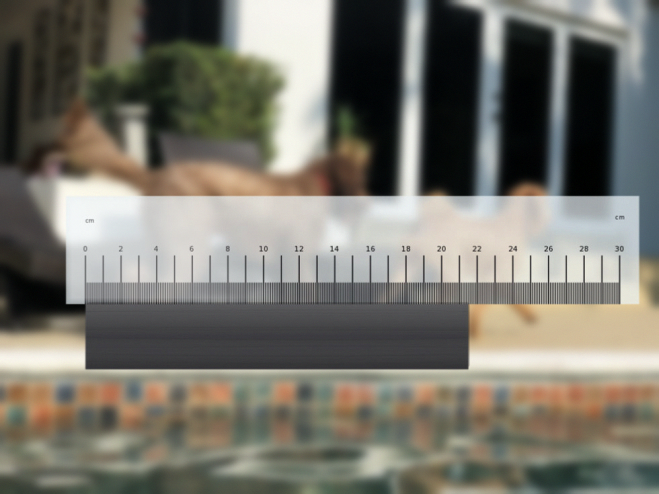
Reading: value=21.5 unit=cm
